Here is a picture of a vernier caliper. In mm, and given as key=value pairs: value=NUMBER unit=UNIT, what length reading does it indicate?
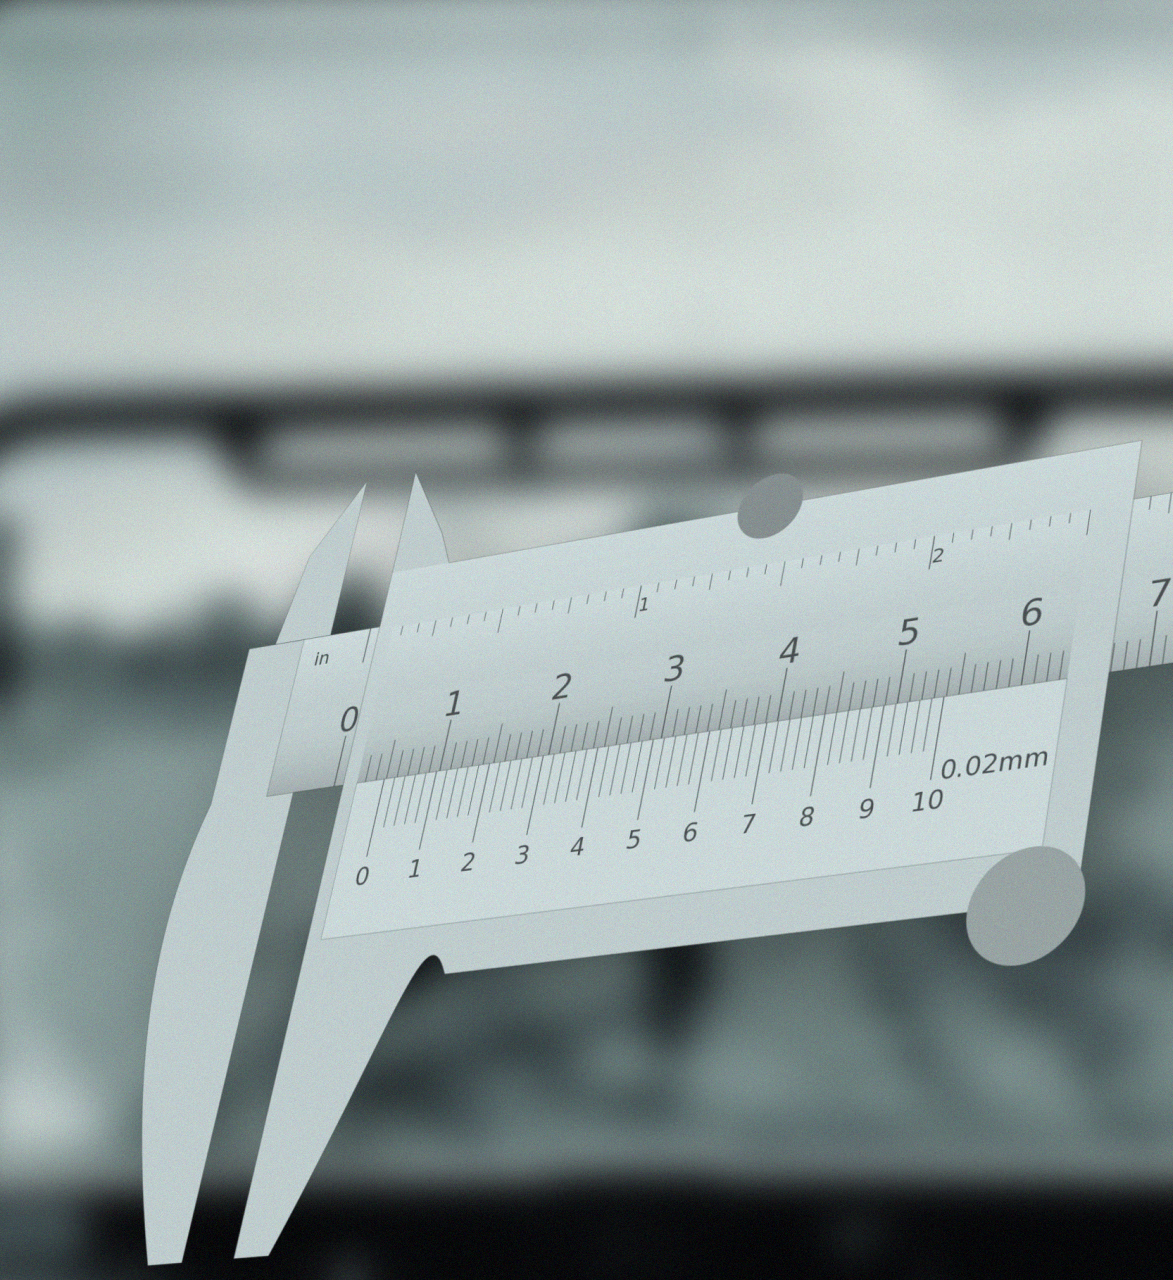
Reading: value=4.8 unit=mm
